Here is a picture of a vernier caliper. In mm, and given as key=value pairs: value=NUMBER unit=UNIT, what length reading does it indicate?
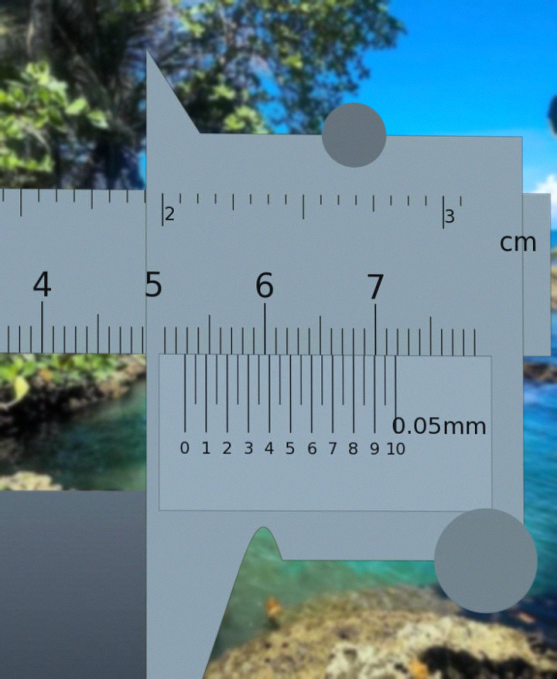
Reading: value=52.8 unit=mm
